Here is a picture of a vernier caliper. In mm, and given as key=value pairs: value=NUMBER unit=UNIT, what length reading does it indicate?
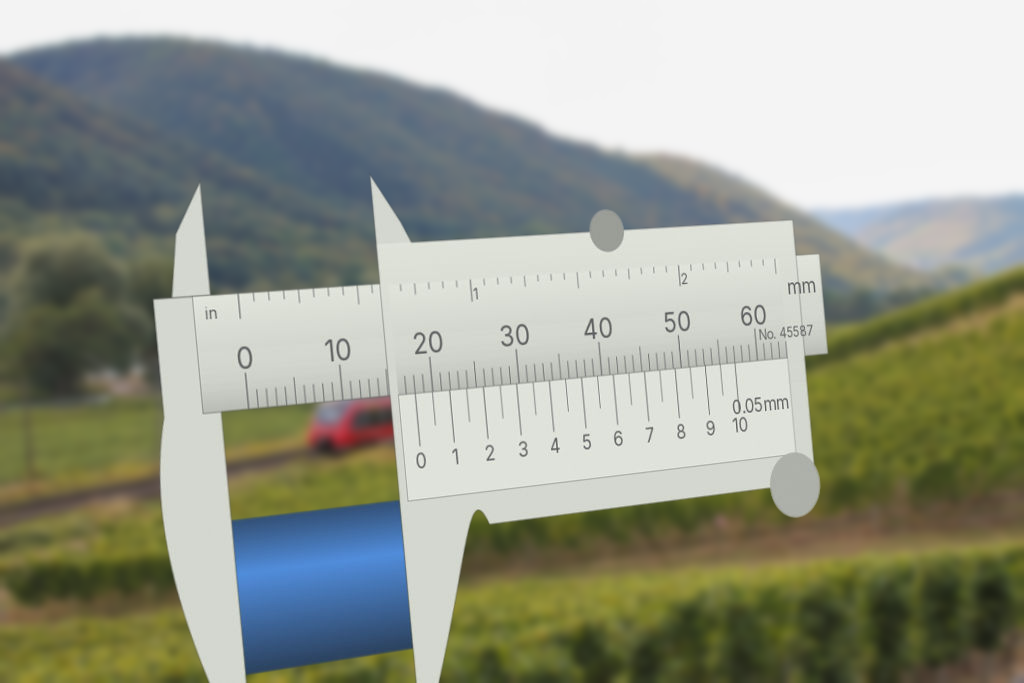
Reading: value=18.0 unit=mm
